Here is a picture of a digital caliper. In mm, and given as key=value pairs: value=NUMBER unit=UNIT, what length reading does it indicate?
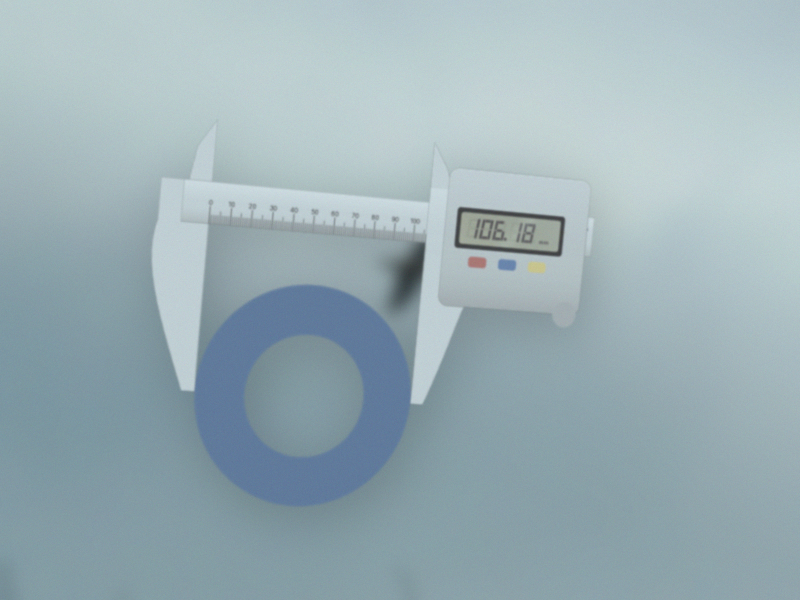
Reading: value=106.18 unit=mm
